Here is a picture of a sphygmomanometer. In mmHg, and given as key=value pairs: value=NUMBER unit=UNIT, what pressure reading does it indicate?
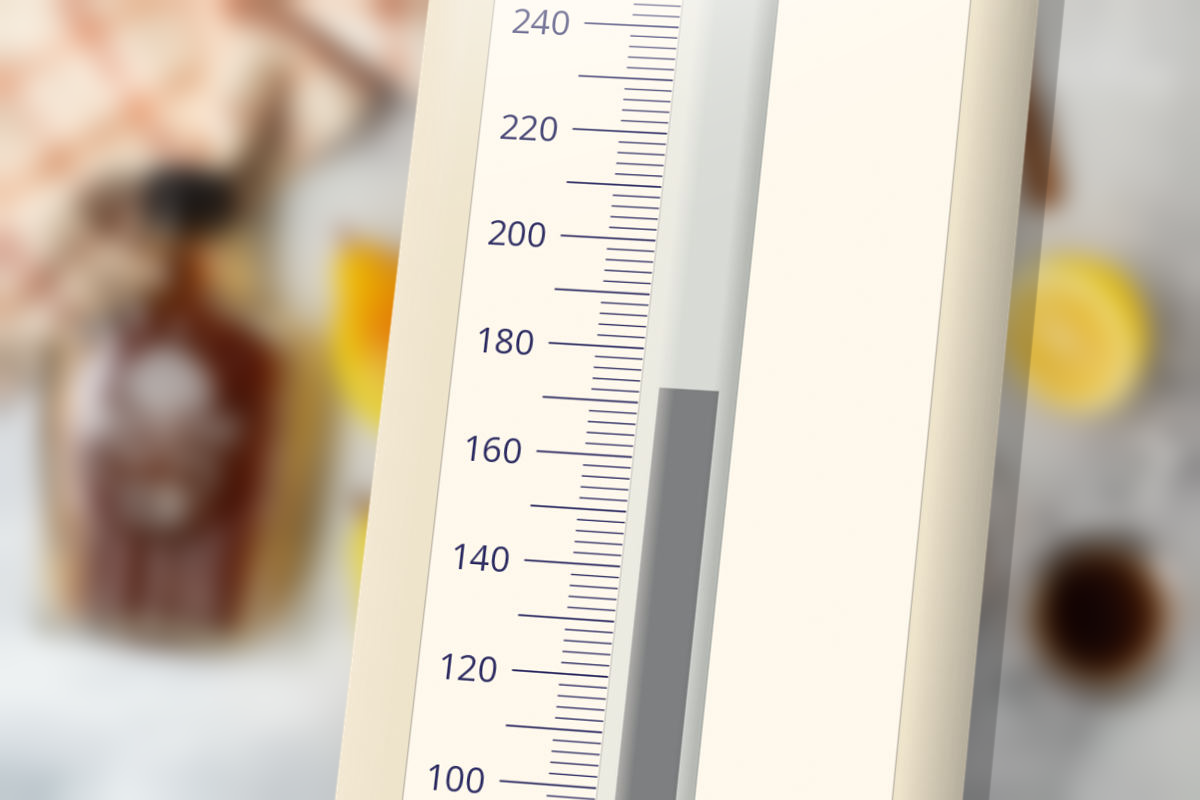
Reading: value=173 unit=mmHg
